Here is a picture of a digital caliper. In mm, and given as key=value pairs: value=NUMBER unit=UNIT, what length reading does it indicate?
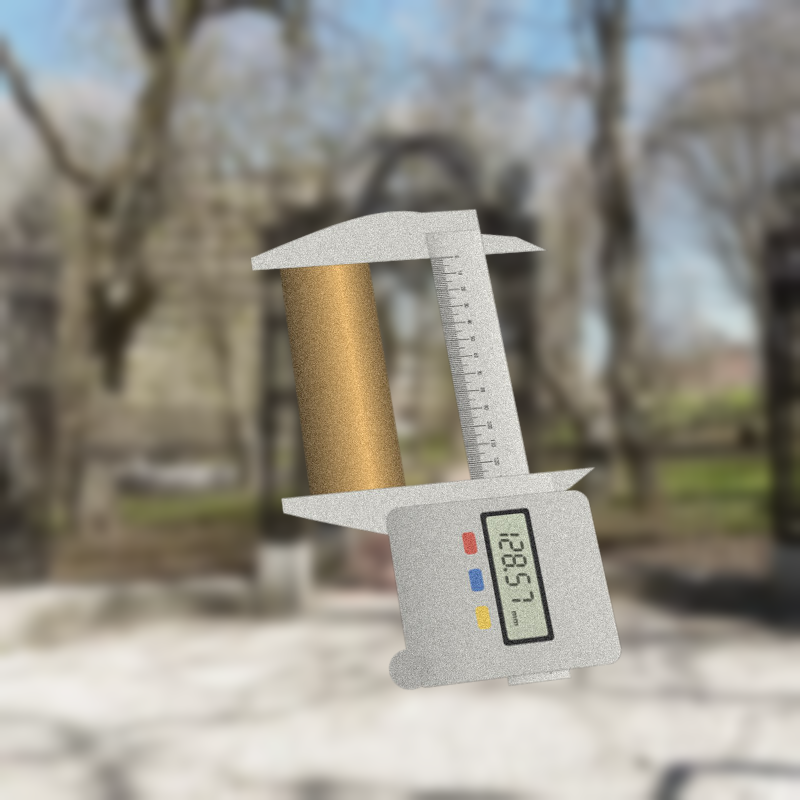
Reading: value=128.57 unit=mm
